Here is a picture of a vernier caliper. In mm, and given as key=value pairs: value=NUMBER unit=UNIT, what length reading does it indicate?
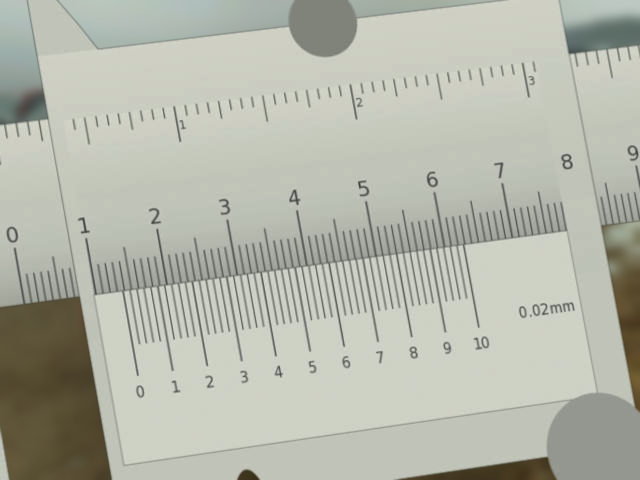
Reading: value=13.8 unit=mm
